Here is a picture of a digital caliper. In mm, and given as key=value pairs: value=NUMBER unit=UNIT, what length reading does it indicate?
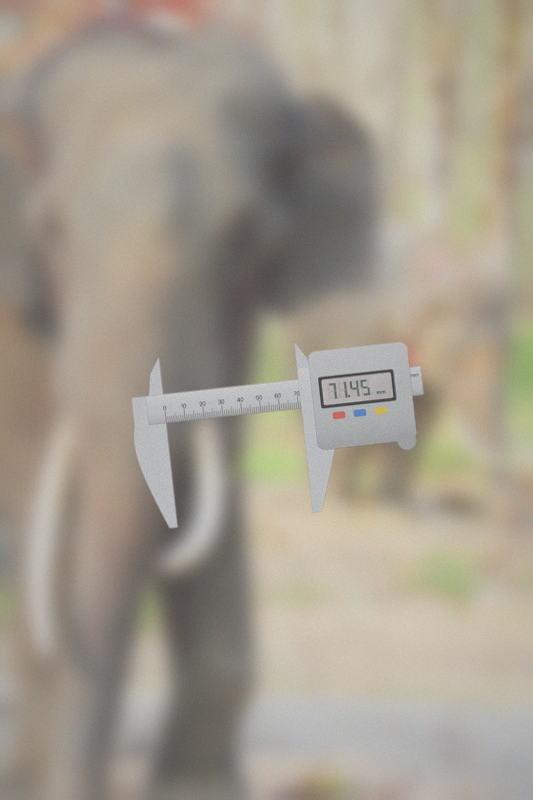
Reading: value=71.45 unit=mm
